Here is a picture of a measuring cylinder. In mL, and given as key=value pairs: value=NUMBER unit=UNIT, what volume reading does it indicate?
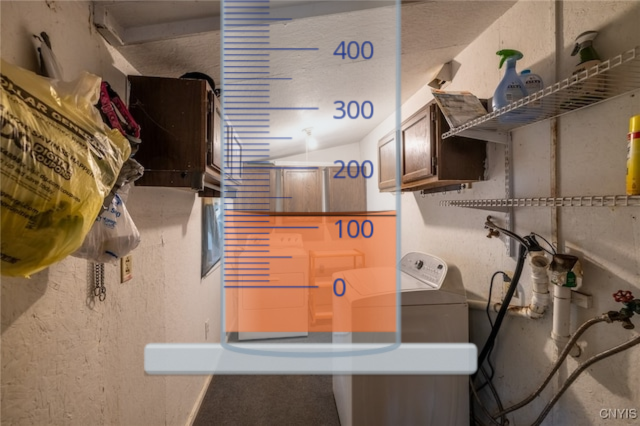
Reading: value=120 unit=mL
